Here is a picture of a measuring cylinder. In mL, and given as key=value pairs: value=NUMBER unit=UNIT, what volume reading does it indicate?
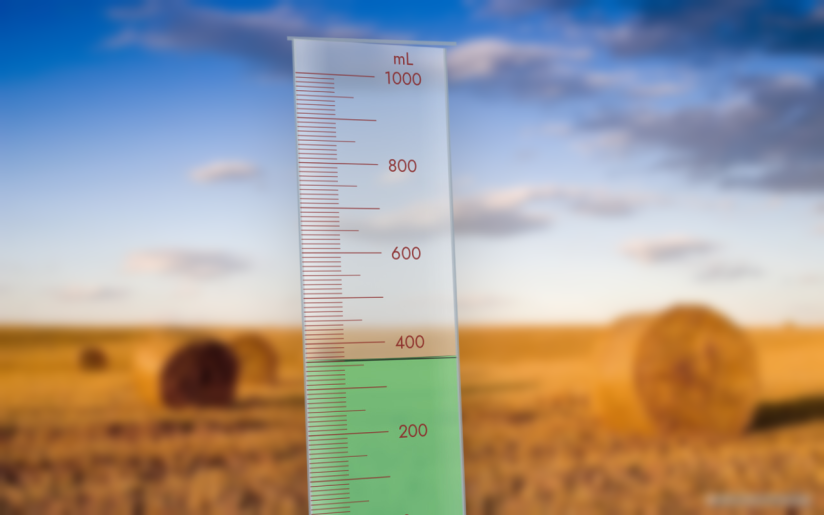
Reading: value=360 unit=mL
